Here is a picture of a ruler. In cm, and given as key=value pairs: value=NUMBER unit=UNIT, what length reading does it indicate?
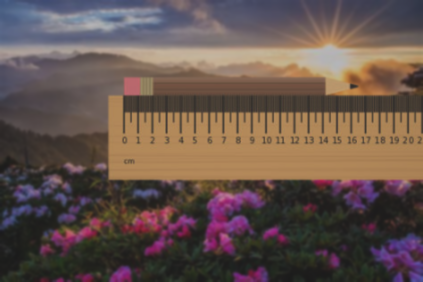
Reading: value=16.5 unit=cm
